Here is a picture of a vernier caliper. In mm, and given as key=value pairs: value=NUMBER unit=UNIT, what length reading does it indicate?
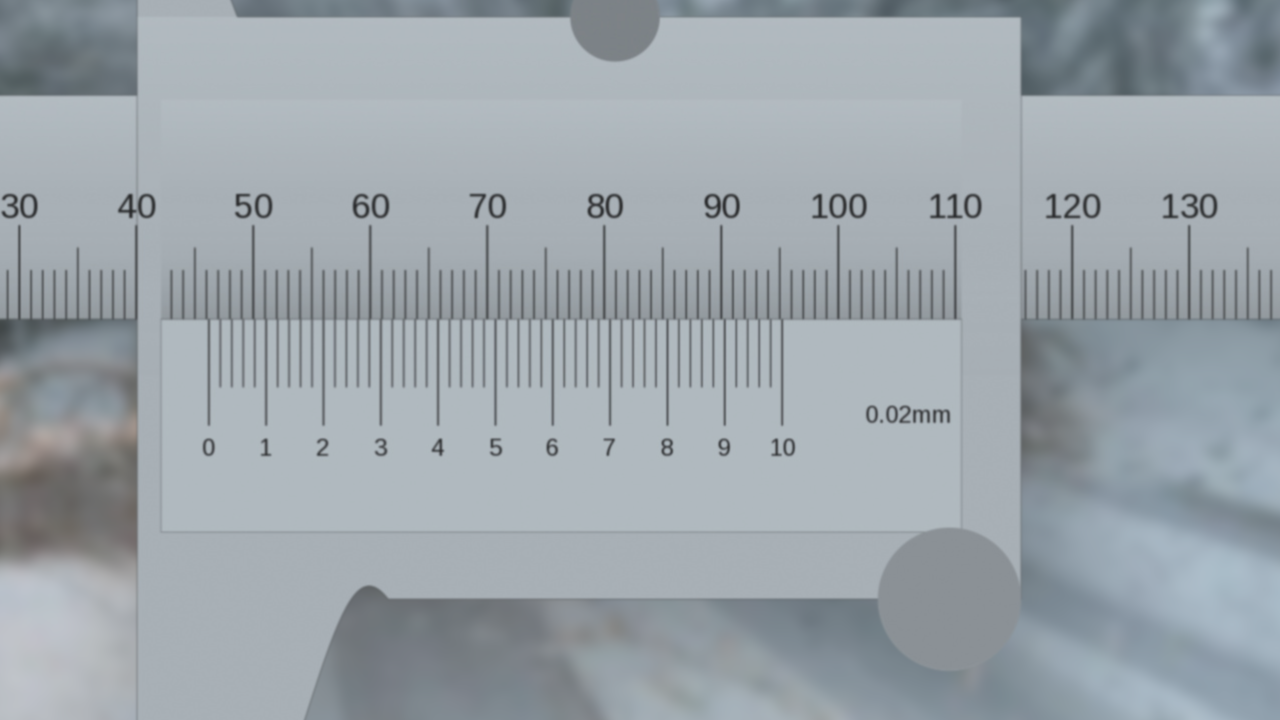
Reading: value=46.2 unit=mm
